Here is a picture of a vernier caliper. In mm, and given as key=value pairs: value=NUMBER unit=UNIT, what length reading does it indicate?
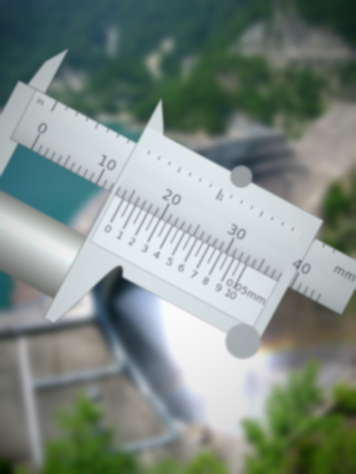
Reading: value=14.2 unit=mm
